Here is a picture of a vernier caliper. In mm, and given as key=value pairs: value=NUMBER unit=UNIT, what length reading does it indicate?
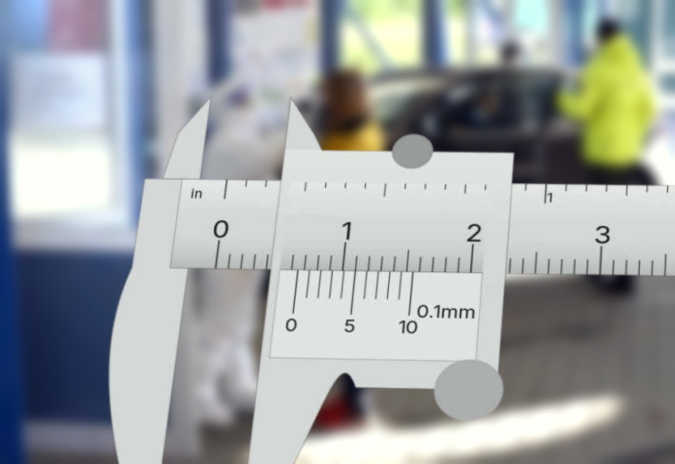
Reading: value=6.5 unit=mm
